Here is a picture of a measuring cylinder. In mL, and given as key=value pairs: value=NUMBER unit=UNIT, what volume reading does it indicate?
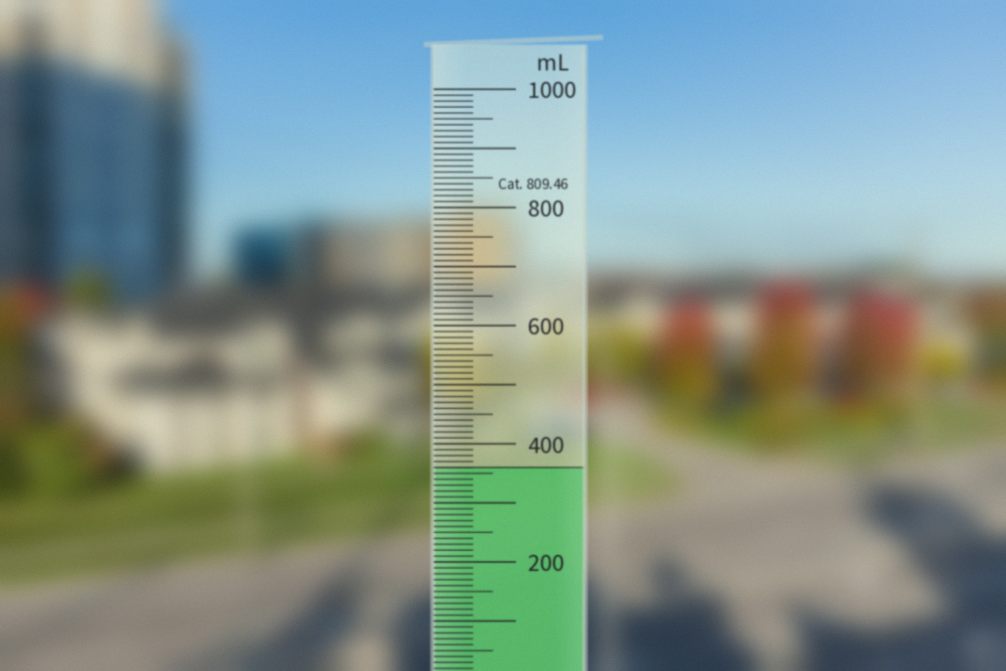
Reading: value=360 unit=mL
